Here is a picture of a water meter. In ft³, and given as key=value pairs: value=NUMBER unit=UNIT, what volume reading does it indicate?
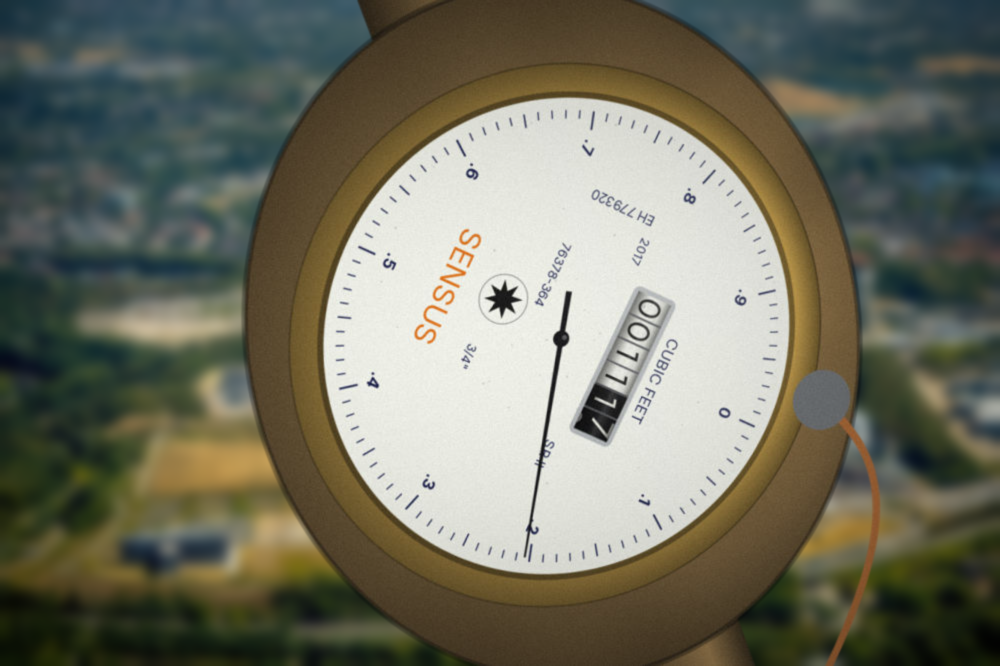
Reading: value=1117.20 unit=ft³
